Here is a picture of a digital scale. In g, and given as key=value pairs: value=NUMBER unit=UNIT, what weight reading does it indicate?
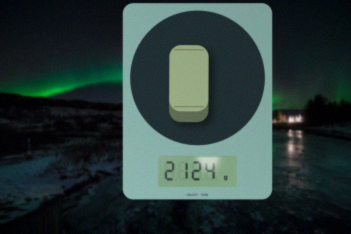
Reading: value=2124 unit=g
